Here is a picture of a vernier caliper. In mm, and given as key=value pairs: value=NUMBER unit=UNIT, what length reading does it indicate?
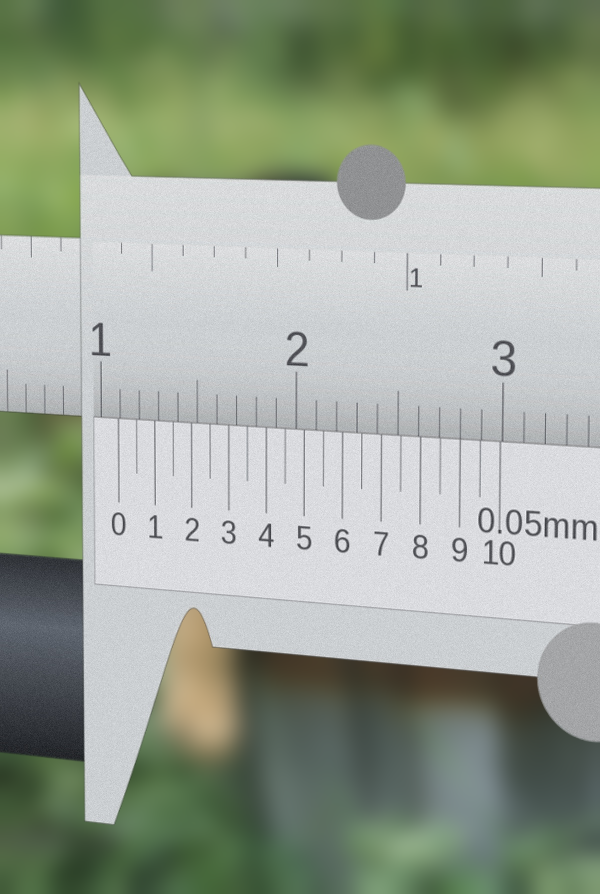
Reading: value=10.9 unit=mm
